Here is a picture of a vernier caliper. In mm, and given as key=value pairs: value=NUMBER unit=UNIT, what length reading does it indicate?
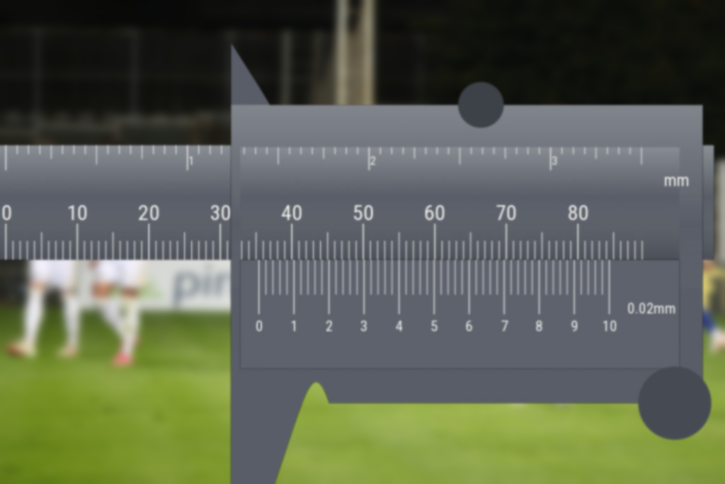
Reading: value=35.4 unit=mm
